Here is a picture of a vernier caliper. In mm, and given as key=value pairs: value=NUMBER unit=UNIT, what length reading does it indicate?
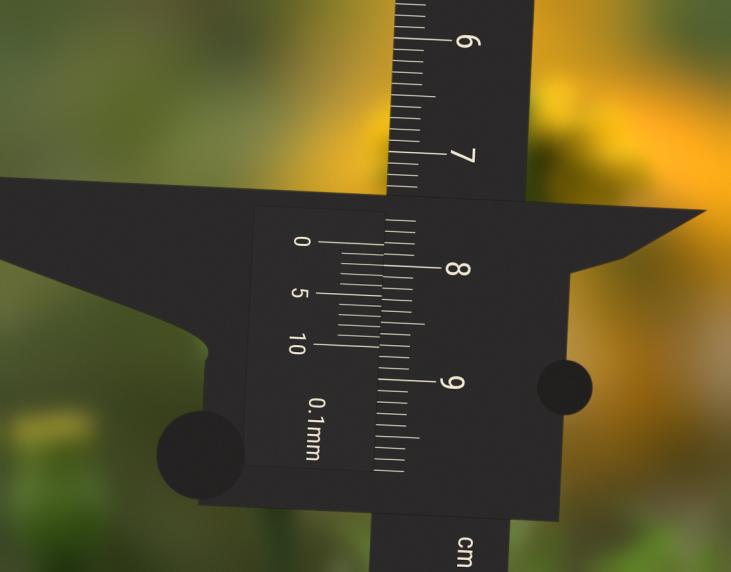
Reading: value=78.2 unit=mm
